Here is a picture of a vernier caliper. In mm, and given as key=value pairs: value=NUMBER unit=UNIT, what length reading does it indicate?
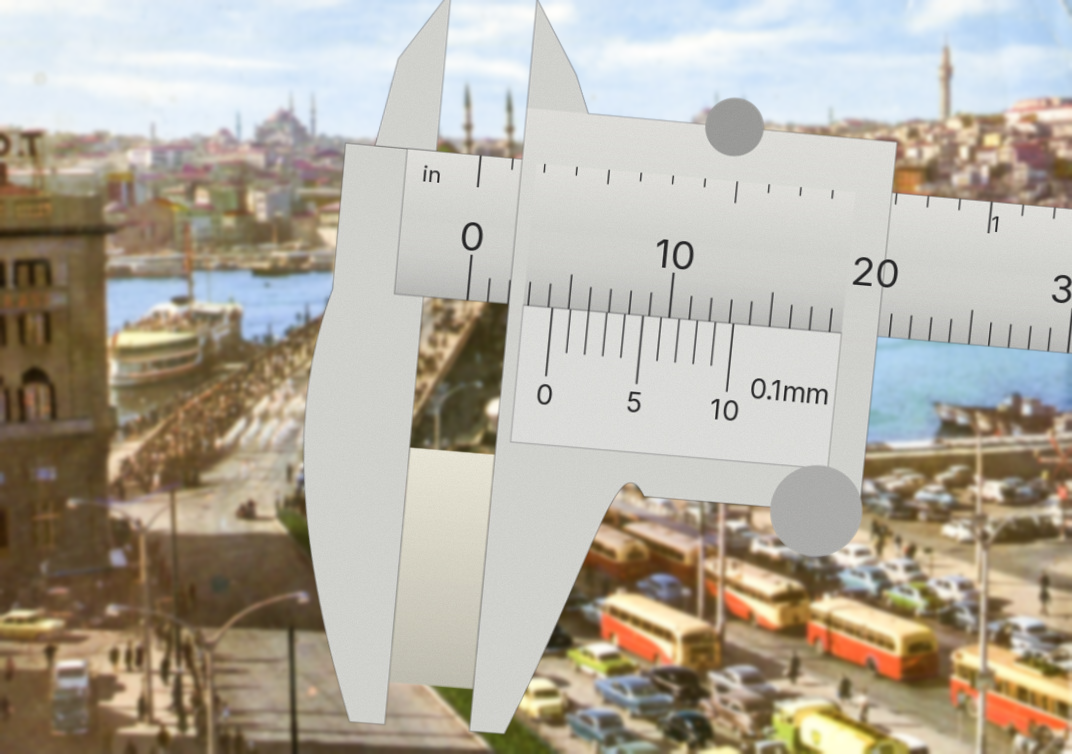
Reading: value=4.2 unit=mm
